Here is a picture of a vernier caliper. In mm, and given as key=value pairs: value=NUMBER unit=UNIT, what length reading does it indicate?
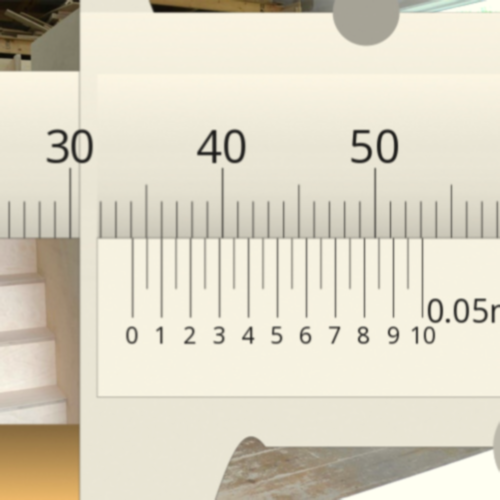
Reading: value=34.1 unit=mm
